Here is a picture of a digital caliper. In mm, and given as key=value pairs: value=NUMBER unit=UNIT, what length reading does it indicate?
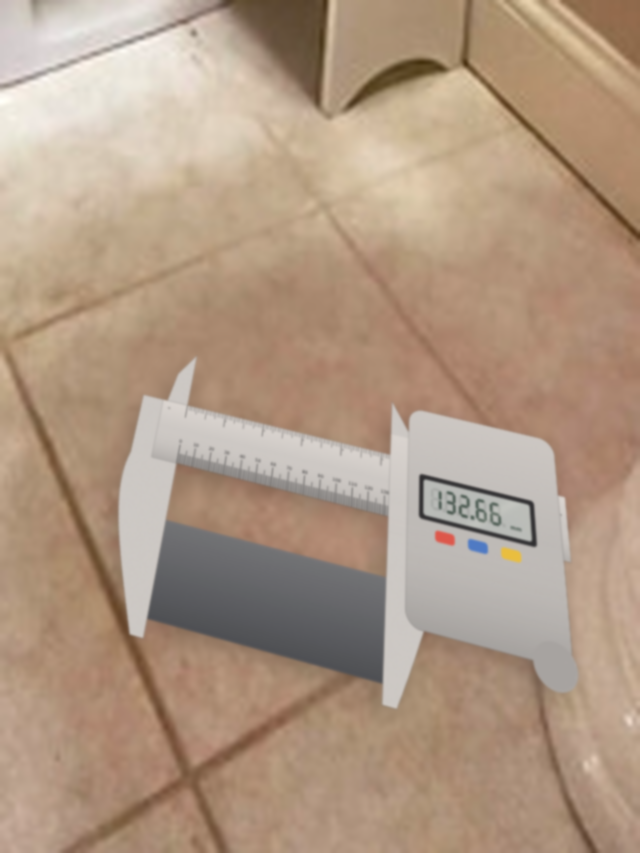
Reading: value=132.66 unit=mm
